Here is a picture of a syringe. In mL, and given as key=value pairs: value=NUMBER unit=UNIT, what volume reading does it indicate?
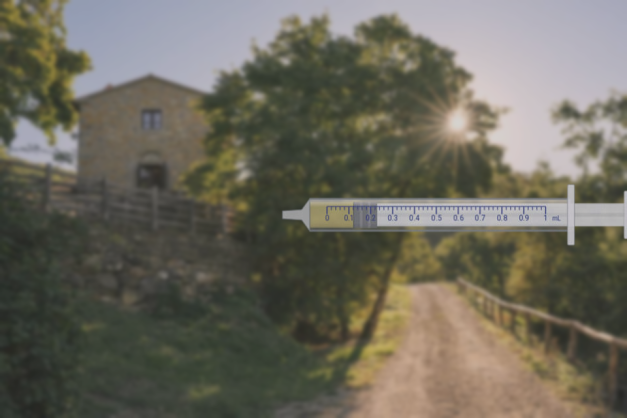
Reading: value=0.12 unit=mL
